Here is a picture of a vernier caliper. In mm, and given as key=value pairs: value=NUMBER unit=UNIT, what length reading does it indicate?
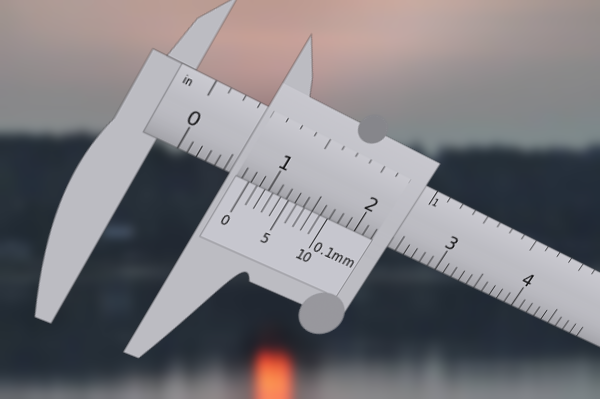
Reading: value=7.8 unit=mm
